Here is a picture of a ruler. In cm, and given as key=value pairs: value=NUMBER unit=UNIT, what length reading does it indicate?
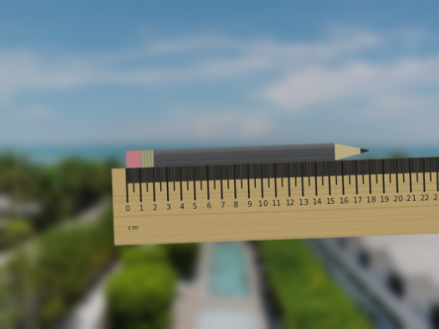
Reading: value=18 unit=cm
